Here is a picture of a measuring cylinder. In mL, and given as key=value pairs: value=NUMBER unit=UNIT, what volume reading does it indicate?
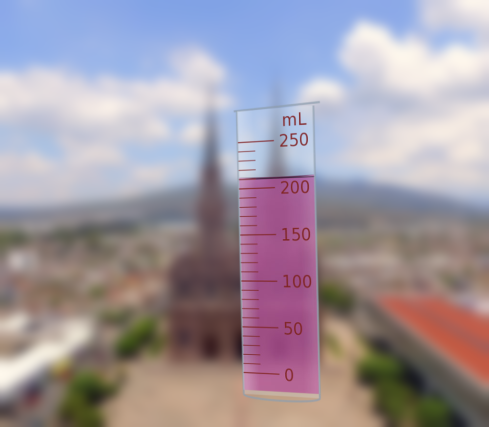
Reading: value=210 unit=mL
